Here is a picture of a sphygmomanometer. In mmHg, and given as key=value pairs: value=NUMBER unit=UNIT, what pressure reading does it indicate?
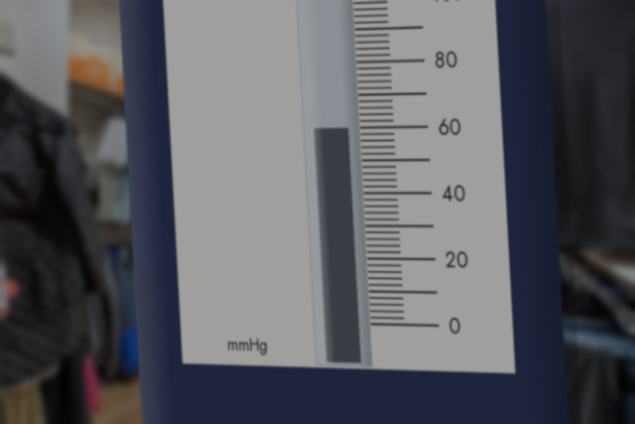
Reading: value=60 unit=mmHg
